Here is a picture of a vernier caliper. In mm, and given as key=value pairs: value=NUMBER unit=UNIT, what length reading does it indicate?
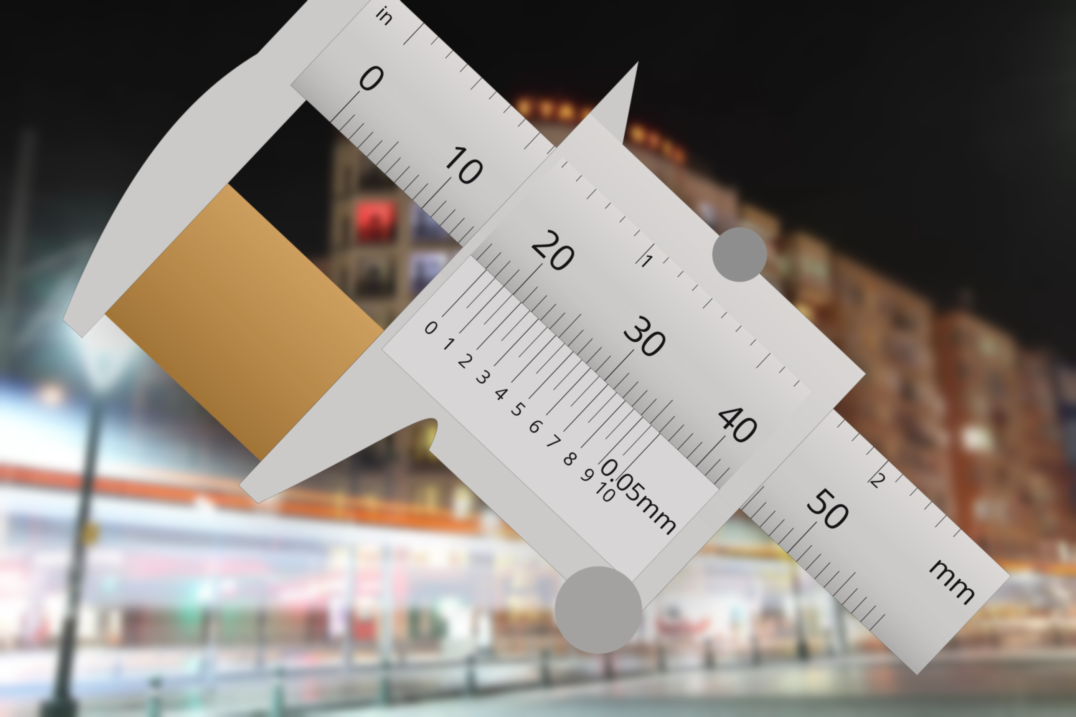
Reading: value=17.1 unit=mm
